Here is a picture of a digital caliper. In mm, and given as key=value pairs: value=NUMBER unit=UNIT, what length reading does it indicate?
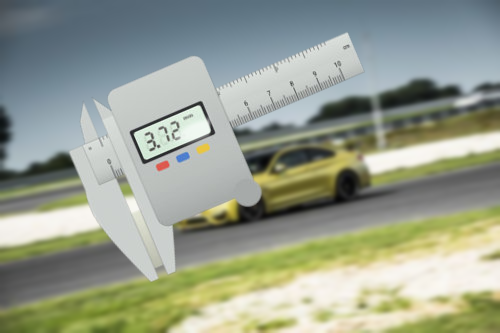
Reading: value=3.72 unit=mm
